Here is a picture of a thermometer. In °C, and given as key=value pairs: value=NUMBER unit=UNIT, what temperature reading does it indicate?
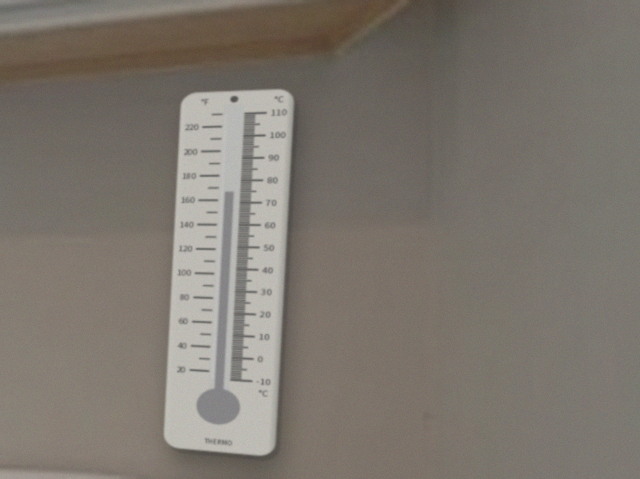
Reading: value=75 unit=°C
